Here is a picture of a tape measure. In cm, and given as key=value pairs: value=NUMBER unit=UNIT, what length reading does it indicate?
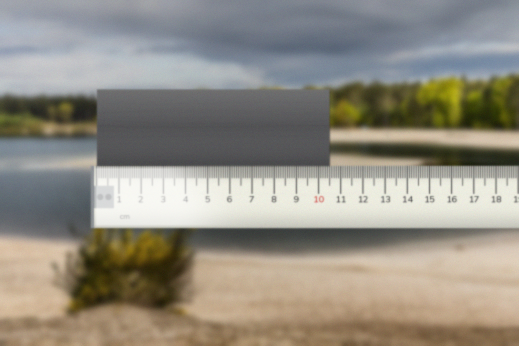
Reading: value=10.5 unit=cm
